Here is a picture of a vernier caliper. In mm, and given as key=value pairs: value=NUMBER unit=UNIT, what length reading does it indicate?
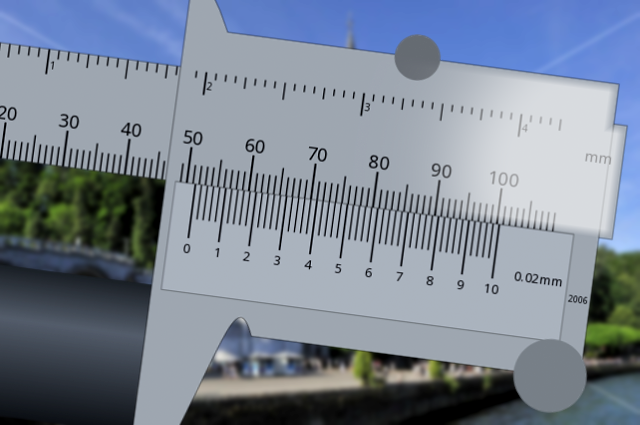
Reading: value=51.4 unit=mm
